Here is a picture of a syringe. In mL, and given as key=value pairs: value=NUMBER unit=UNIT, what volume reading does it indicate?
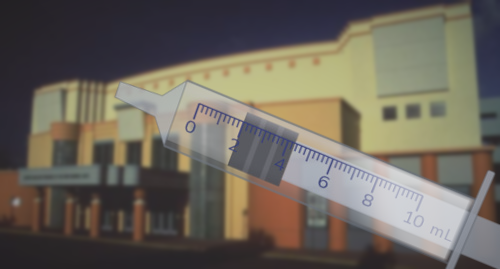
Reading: value=2 unit=mL
